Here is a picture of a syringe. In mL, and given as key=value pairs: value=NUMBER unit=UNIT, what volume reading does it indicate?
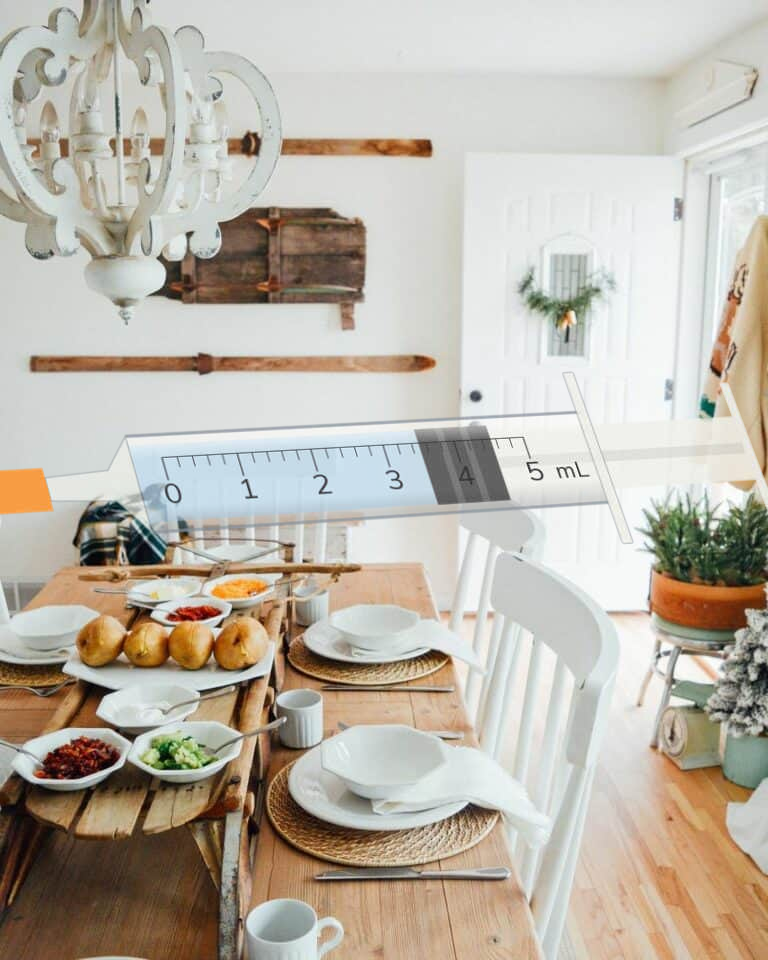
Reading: value=3.5 unit=mL
